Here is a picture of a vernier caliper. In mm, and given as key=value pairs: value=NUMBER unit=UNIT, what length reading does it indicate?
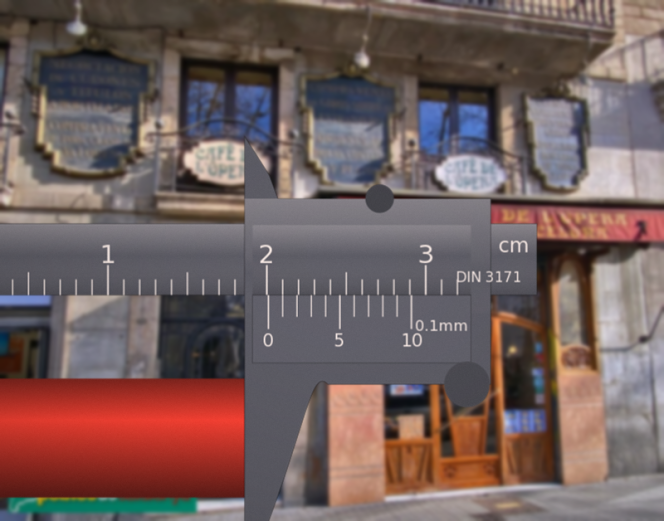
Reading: value=20.1 unit=mm
